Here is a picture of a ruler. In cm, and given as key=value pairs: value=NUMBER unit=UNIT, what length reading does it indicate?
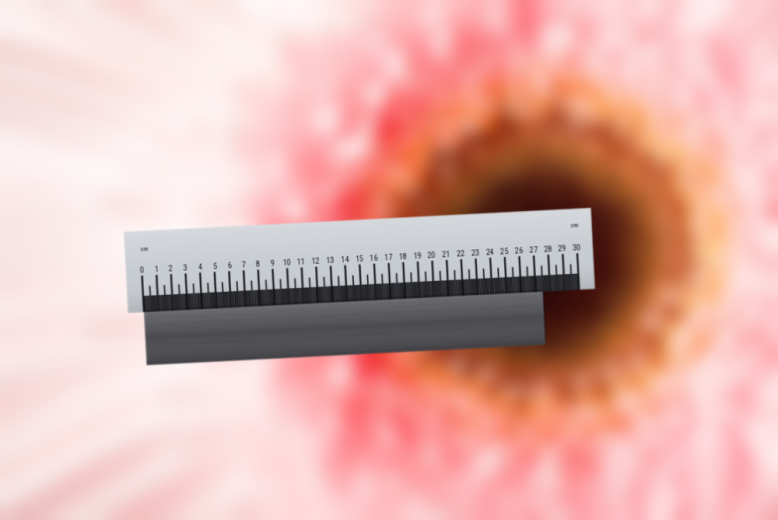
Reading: value=27.5 unit=cm
